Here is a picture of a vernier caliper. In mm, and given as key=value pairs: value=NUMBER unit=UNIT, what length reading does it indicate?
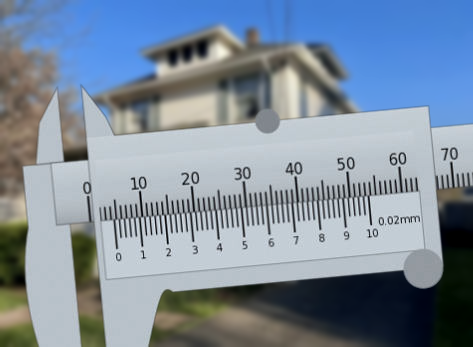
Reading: value=4.6 unit=mm
